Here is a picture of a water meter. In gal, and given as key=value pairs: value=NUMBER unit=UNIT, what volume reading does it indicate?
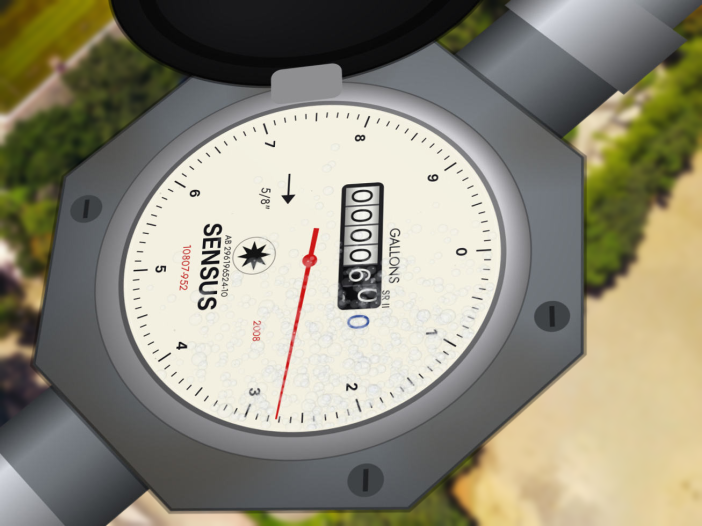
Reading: value=602.7 unit=gal
